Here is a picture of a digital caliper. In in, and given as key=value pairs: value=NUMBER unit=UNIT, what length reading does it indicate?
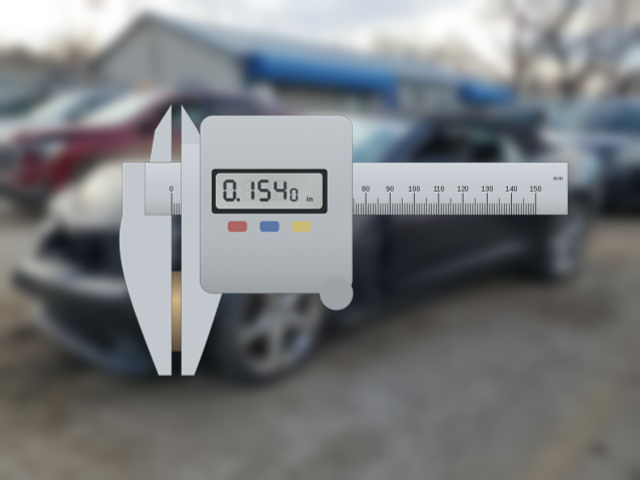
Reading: value=0.1540 unit=in
